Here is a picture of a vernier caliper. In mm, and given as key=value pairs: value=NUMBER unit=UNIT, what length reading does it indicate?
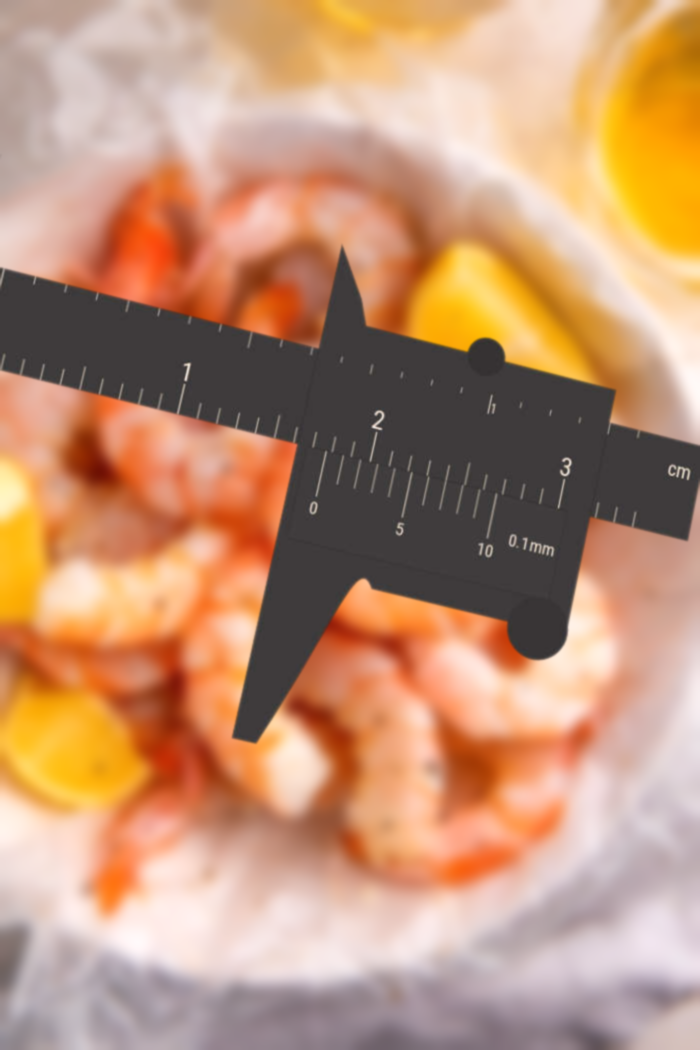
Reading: value=17.7 unit=mm
